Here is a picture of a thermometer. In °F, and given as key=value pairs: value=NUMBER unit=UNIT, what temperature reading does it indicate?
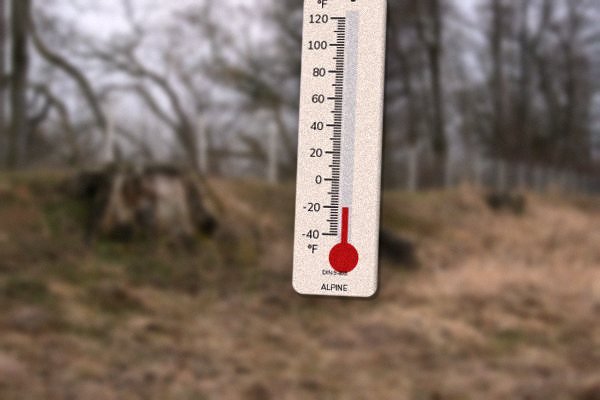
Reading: value=-20 unit=°F
